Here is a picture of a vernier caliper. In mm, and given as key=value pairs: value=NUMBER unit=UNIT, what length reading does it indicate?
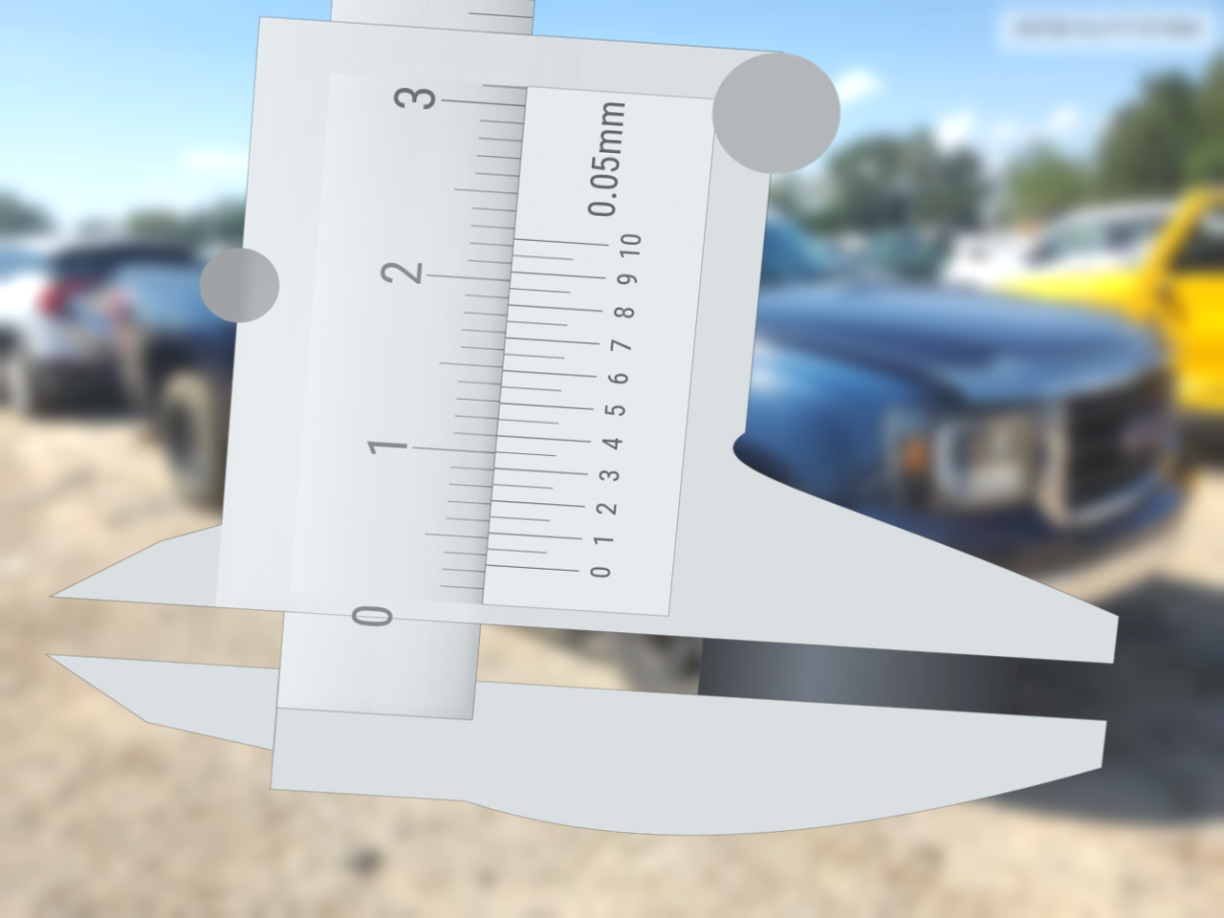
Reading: value=3.4 unit=mm
